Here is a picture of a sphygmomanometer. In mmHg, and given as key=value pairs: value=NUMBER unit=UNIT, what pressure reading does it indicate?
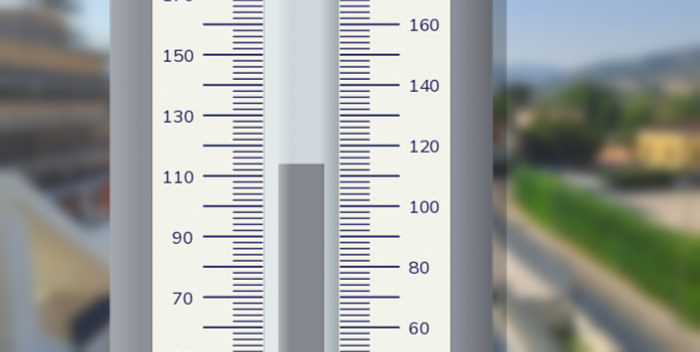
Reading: value=114 unit=mmHg
